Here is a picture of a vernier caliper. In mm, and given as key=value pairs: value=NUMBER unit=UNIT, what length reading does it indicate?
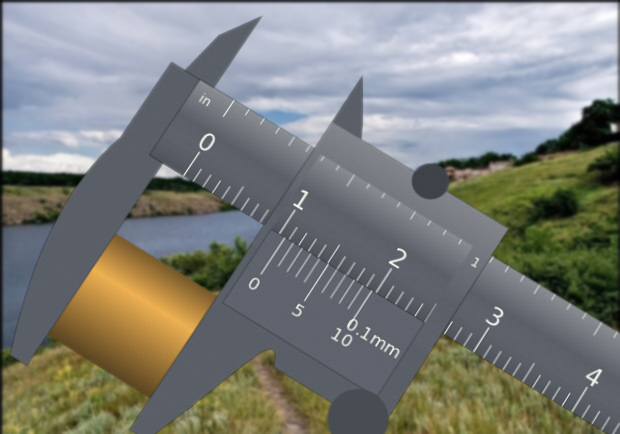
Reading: value=10.6 unit=mm
